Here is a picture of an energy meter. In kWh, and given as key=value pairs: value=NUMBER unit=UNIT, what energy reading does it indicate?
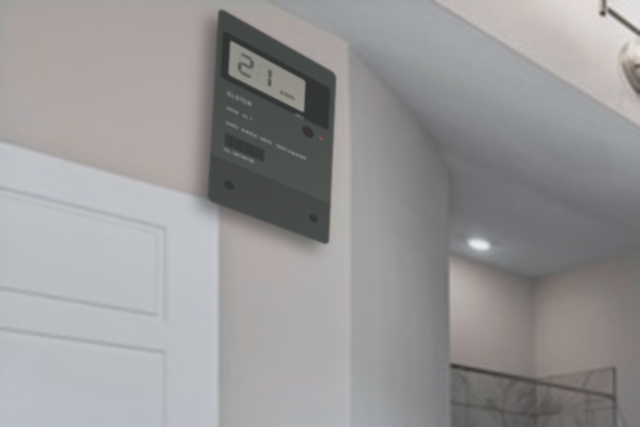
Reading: value=21 unit=kWh
